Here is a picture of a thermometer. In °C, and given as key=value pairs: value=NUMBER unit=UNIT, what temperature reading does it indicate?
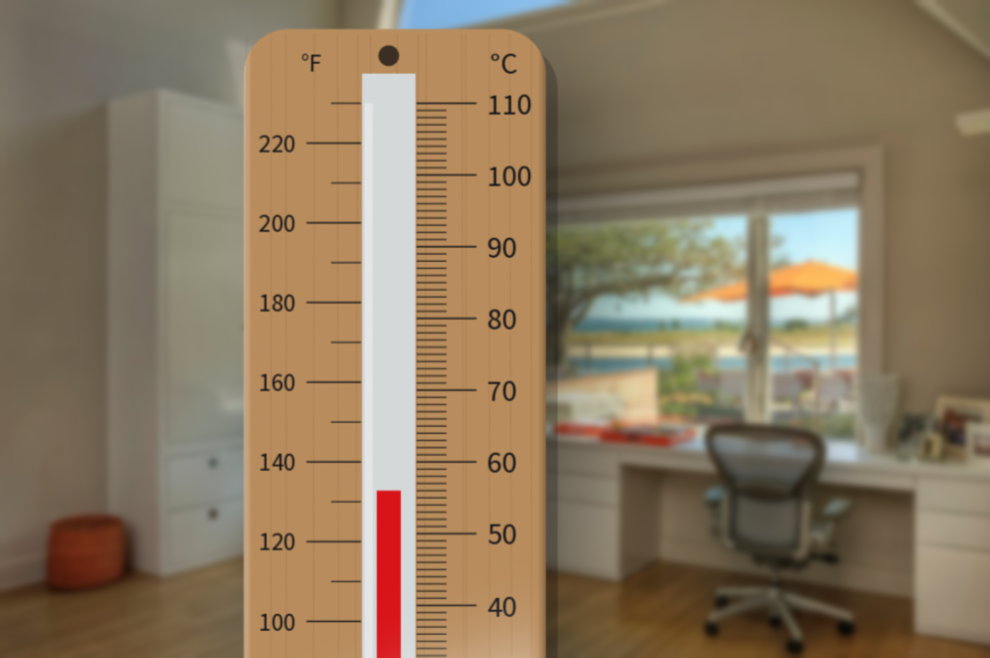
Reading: value=56 unit=°C
